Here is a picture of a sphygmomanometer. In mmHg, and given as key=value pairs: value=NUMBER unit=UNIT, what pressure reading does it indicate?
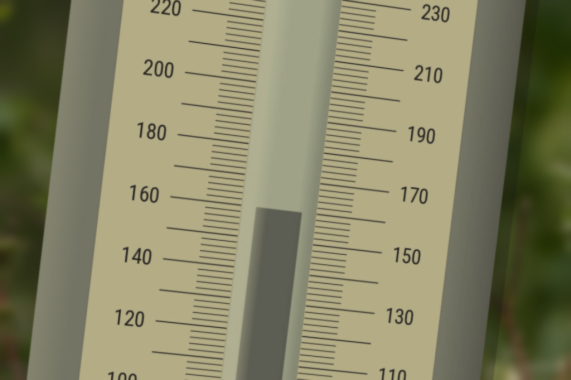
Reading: value=160 unit=mmHg
